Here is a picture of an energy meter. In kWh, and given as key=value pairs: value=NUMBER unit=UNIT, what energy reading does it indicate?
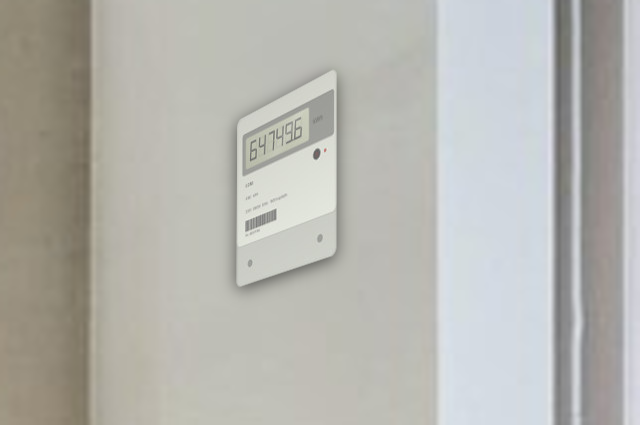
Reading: value=64749.6 unit=kWh
